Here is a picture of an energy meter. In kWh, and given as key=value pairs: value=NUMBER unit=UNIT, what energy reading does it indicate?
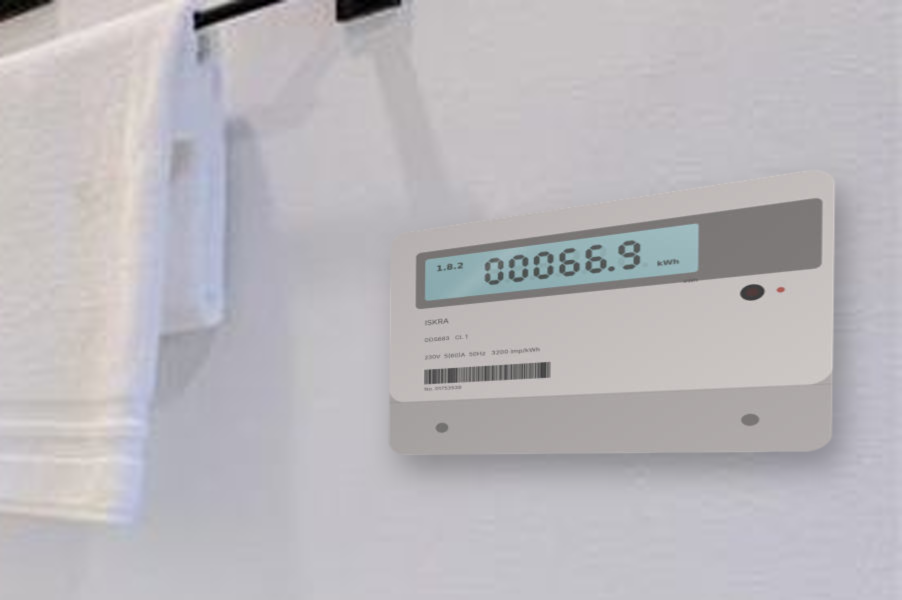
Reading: value=66.9 unit=kWh
